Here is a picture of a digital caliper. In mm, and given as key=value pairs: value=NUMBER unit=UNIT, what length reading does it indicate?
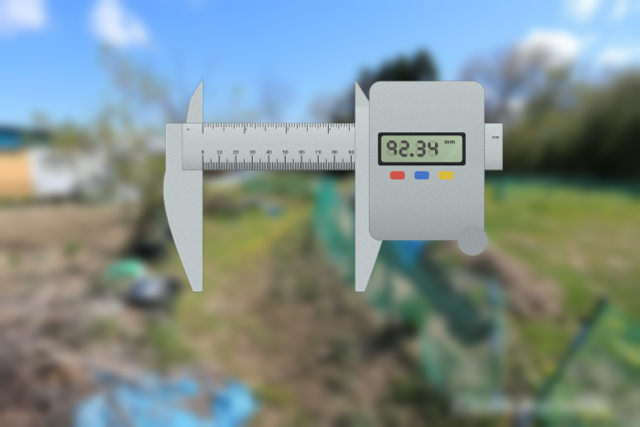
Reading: value=92.34 unit=mm
